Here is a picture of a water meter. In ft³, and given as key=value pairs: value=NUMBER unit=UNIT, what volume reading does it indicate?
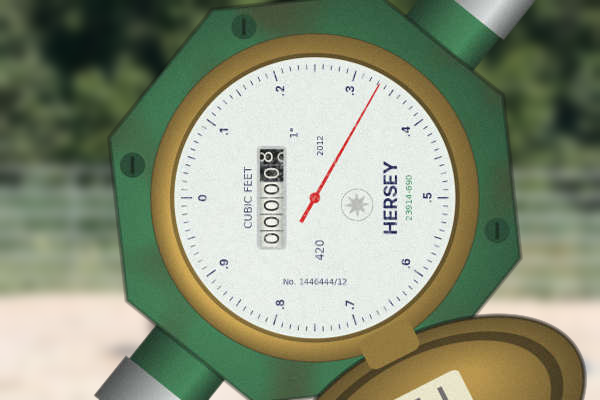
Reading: value=8.33 unit=ft³
